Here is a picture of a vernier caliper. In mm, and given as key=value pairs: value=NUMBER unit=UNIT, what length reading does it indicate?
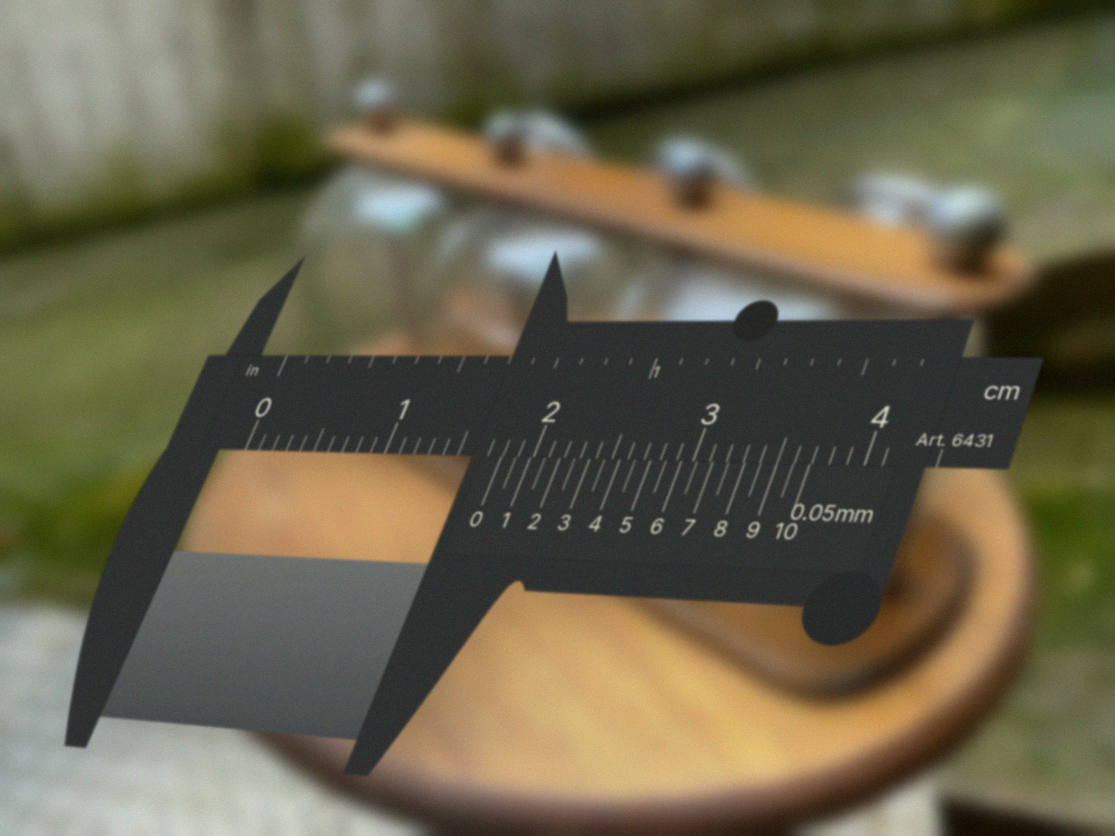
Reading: value=17.9 unit=mm
